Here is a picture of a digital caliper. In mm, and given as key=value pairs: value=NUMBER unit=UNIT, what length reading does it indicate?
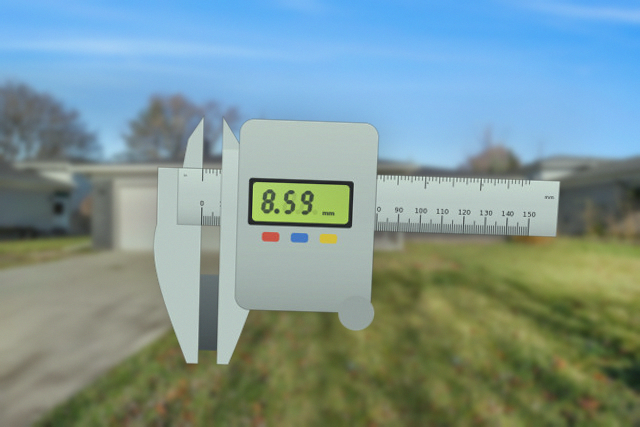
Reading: value=8.59 unit=mm
